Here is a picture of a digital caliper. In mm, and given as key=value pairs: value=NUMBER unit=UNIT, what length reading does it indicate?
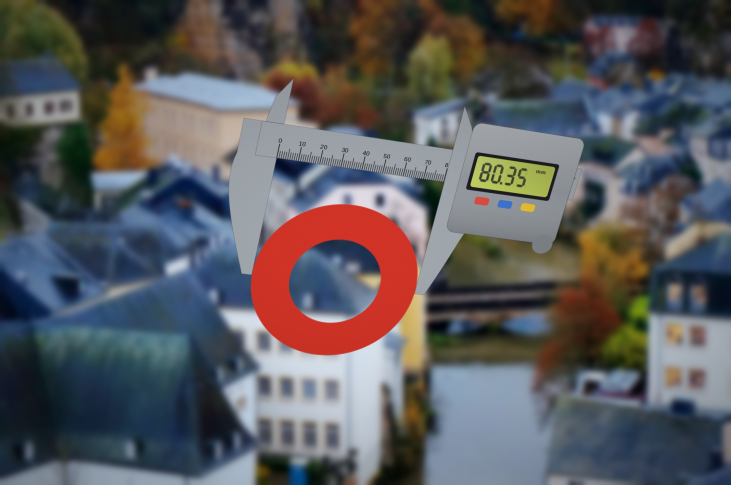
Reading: value=80.35 unit=mm
